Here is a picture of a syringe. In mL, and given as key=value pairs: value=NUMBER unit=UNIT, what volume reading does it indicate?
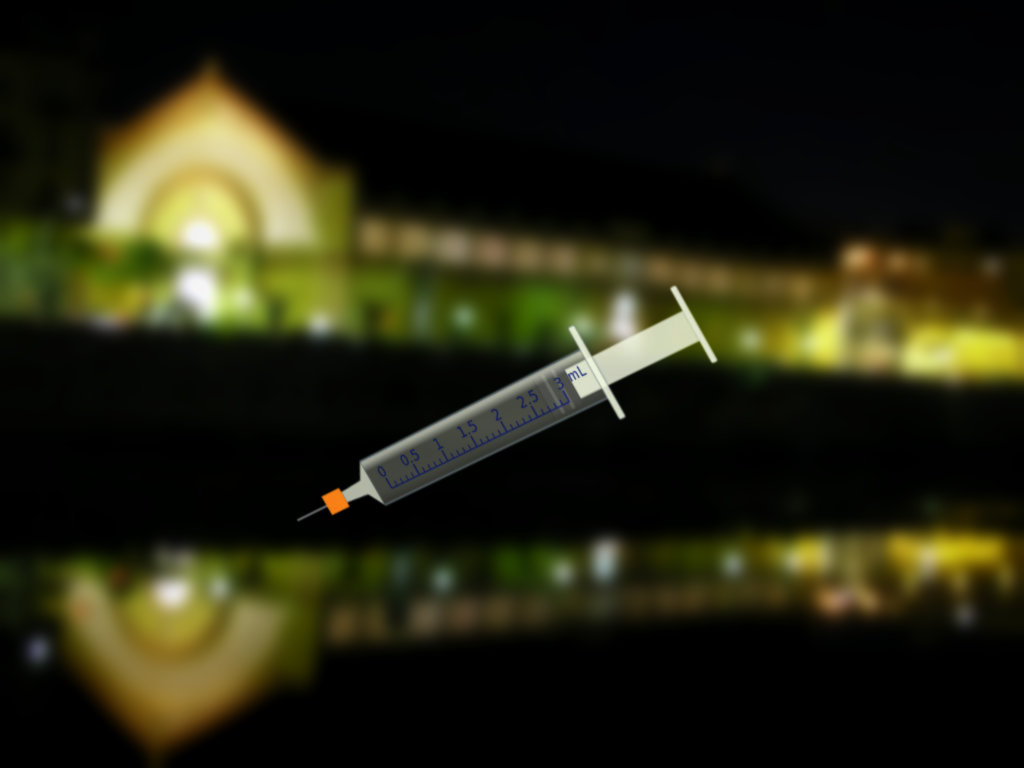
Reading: value=2.7 unit=mL
